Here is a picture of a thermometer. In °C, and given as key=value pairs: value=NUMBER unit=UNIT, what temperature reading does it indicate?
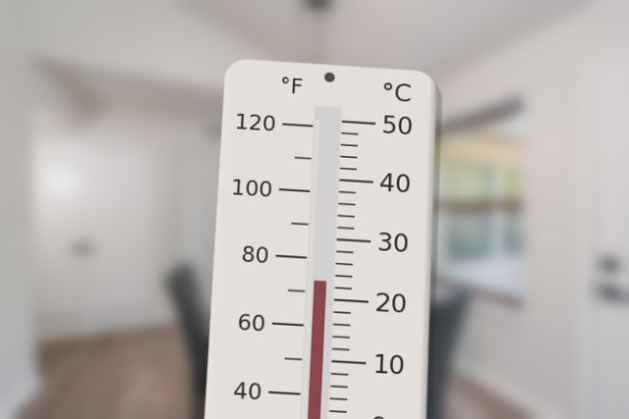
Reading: value=23 unit=°C
